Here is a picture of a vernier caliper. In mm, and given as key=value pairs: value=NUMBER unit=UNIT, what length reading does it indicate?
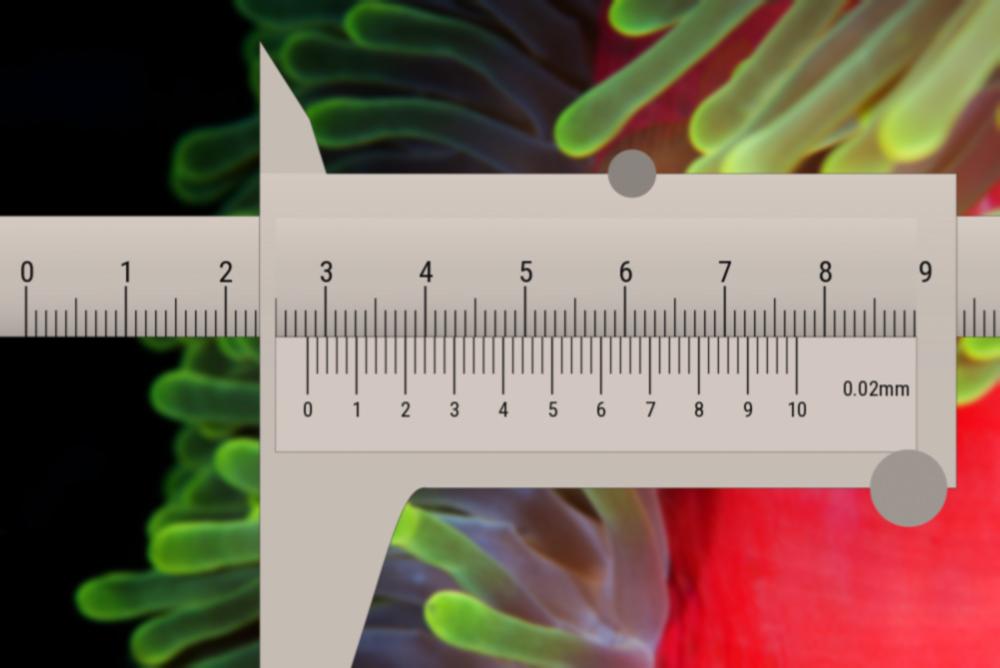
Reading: value=28.2 unit=mm
